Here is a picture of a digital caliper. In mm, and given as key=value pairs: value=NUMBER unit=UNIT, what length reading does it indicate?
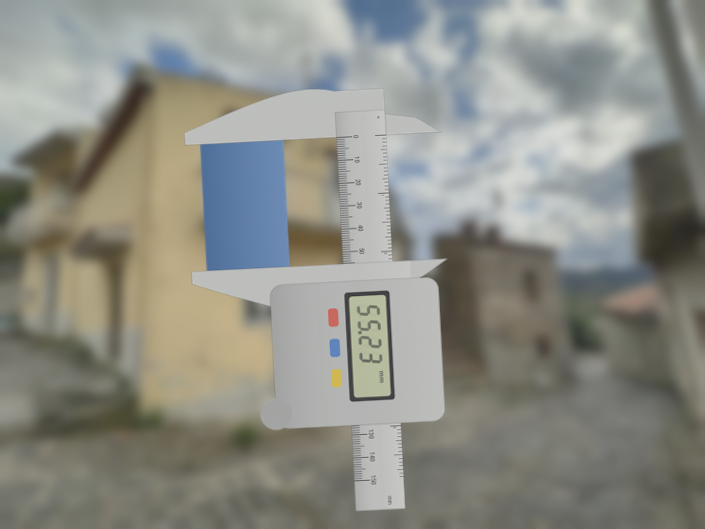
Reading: value=55.23 unit=mm
